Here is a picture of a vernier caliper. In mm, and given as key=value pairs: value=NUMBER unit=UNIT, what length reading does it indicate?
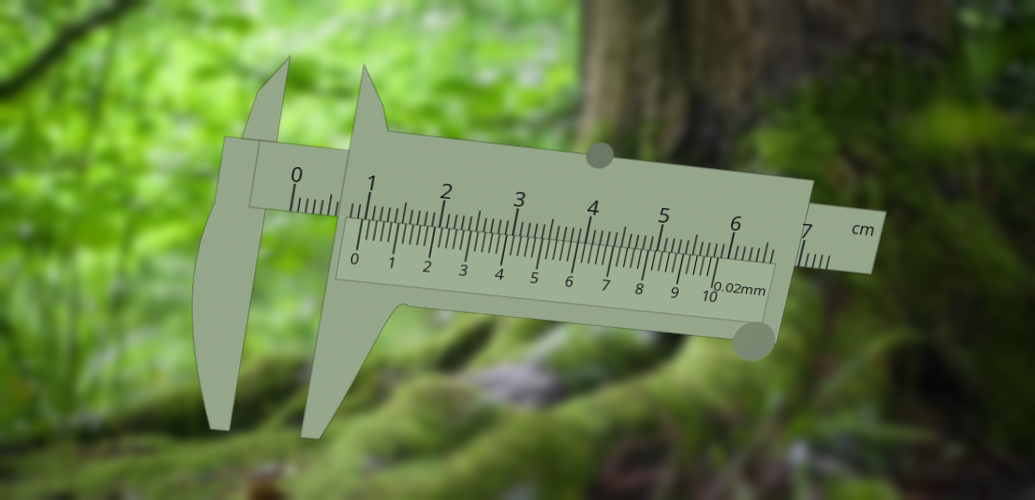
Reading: value=9.6 unit=mm
